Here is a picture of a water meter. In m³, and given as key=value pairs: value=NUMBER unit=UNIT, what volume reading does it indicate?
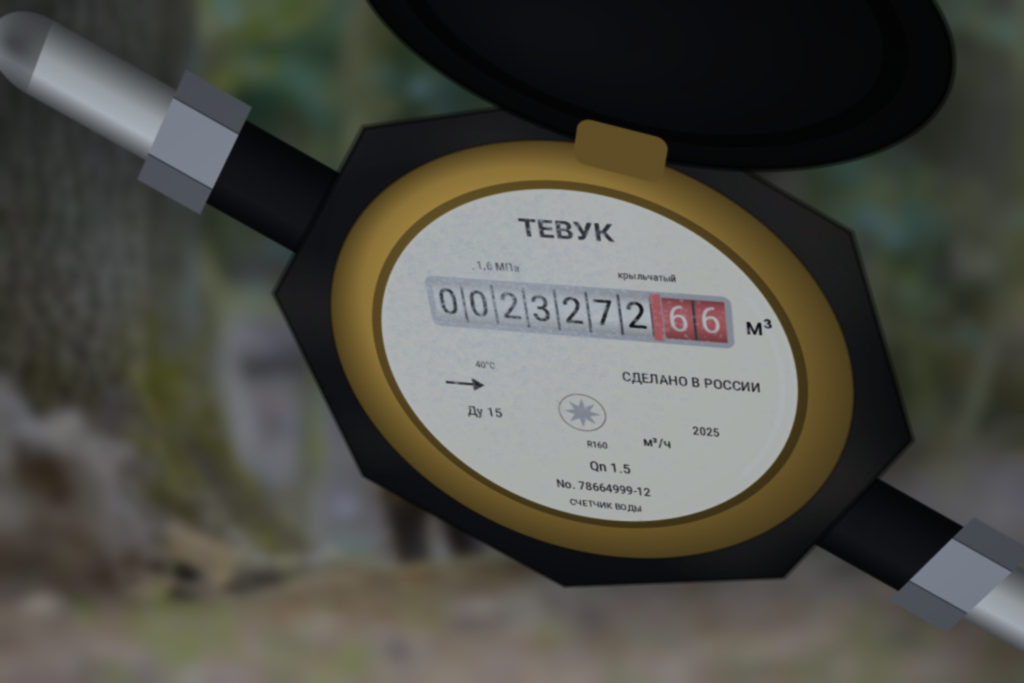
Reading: value=23272.66 unit=m³
